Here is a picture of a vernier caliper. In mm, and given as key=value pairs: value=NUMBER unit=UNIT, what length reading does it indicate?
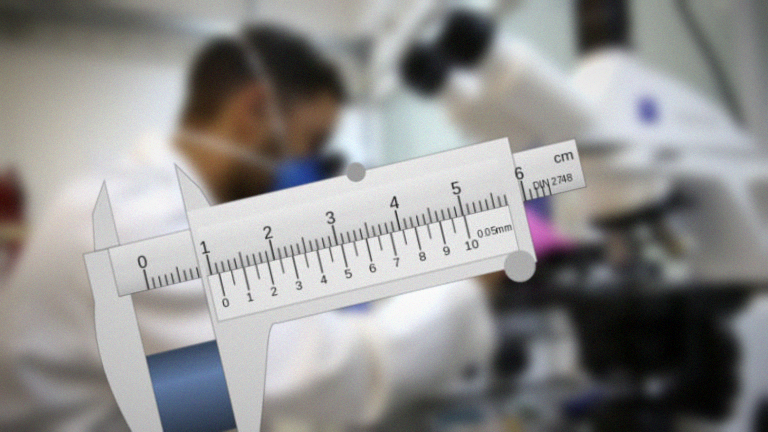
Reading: value=11.2 unit=mm
